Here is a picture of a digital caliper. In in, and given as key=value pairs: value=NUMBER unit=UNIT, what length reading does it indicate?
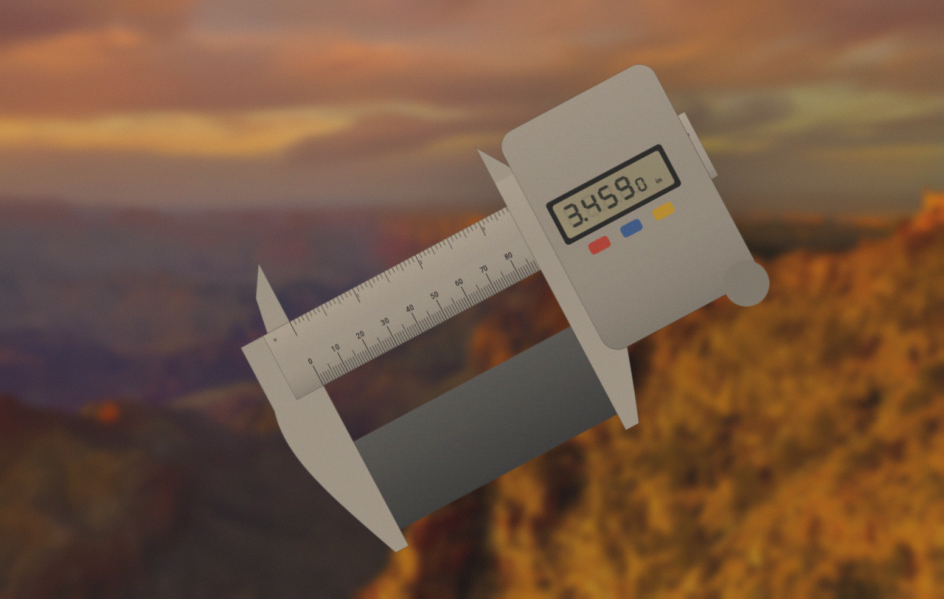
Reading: value=3.4590 unit=in
